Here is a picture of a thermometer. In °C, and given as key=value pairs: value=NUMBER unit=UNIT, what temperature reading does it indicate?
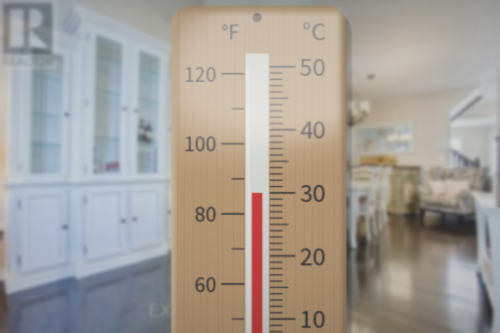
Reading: value=30 unit=°C
